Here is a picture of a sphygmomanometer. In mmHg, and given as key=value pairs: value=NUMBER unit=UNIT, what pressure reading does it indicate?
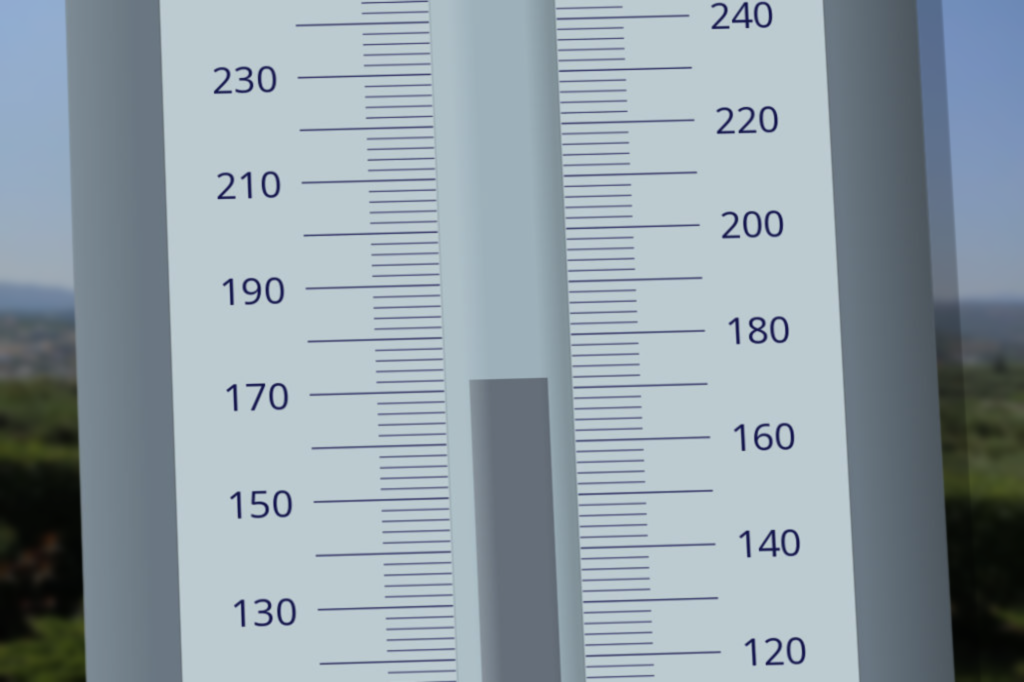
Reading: value=172 unit=mmHg
